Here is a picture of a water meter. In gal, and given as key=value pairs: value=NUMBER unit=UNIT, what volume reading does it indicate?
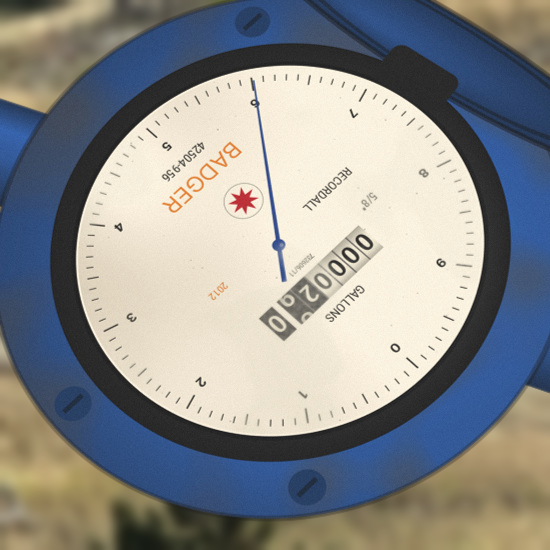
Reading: value=286.0 unit=gal
